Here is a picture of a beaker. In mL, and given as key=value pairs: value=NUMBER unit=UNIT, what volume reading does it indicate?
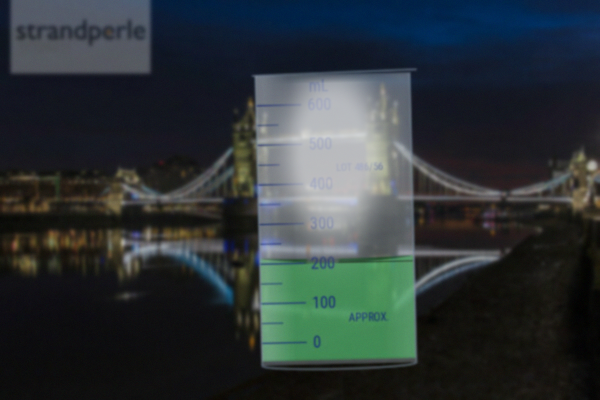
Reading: value=200 unit=mL
